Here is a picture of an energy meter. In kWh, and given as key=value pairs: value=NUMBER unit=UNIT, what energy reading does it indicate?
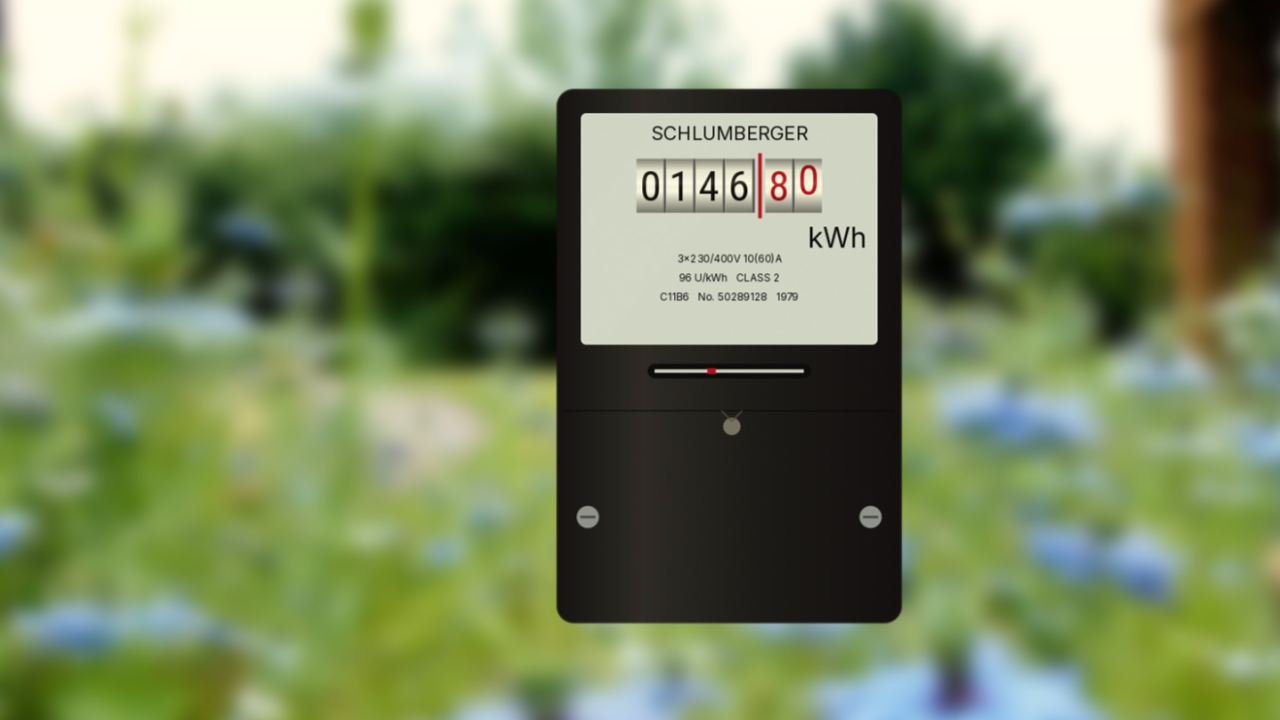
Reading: value=146.80 unit=kWh
